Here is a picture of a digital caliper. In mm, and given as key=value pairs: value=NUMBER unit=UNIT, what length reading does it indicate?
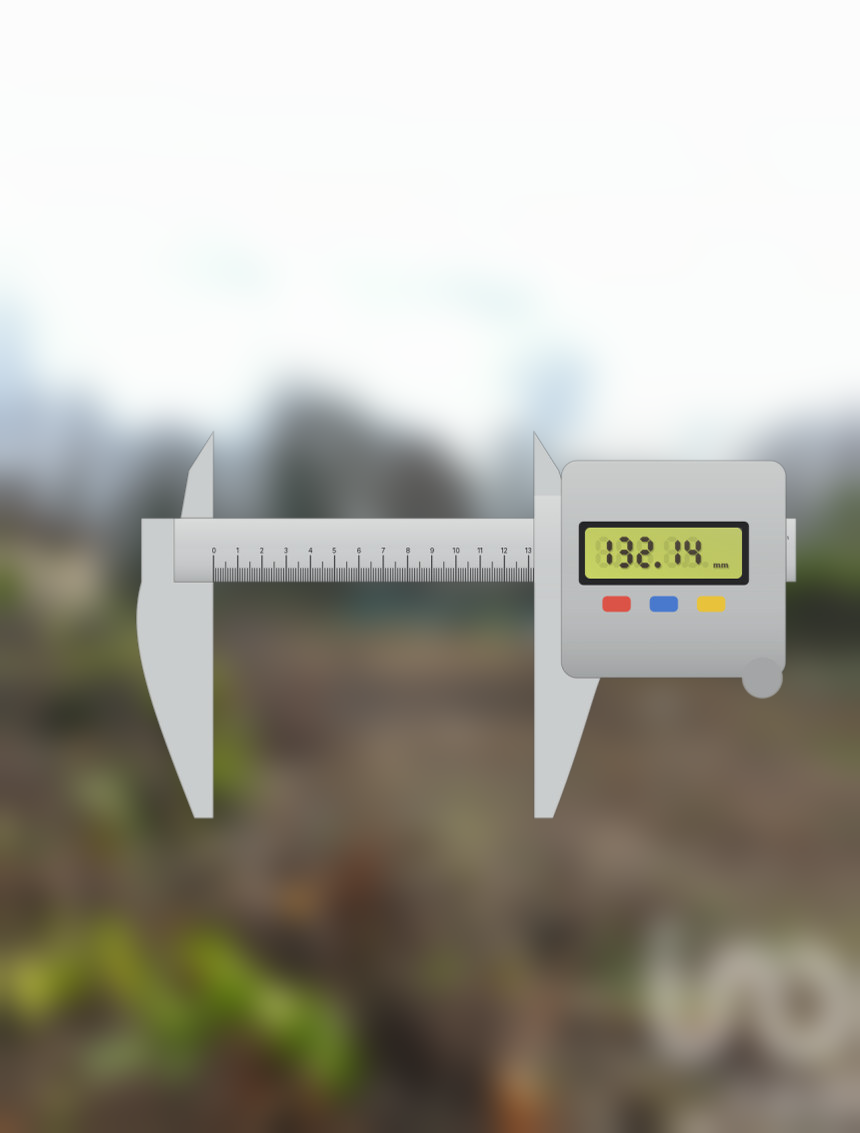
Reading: value=132.14 unit=mm
